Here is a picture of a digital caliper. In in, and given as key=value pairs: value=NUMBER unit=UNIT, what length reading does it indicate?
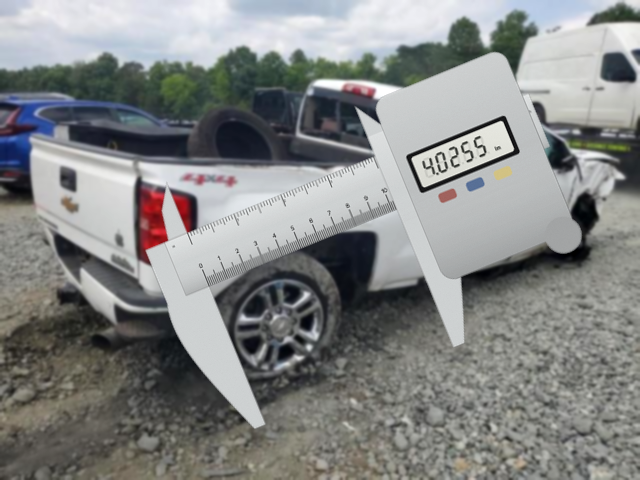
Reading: value=4.0255 unit=in
